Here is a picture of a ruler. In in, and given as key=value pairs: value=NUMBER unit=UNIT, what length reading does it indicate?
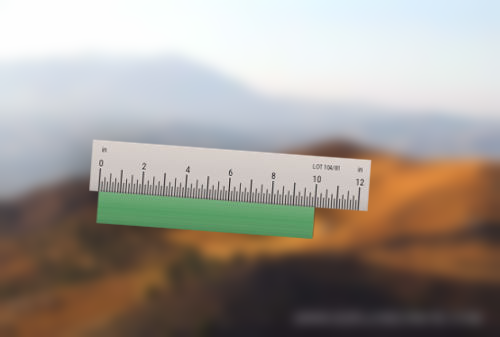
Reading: value=10 unit=in
